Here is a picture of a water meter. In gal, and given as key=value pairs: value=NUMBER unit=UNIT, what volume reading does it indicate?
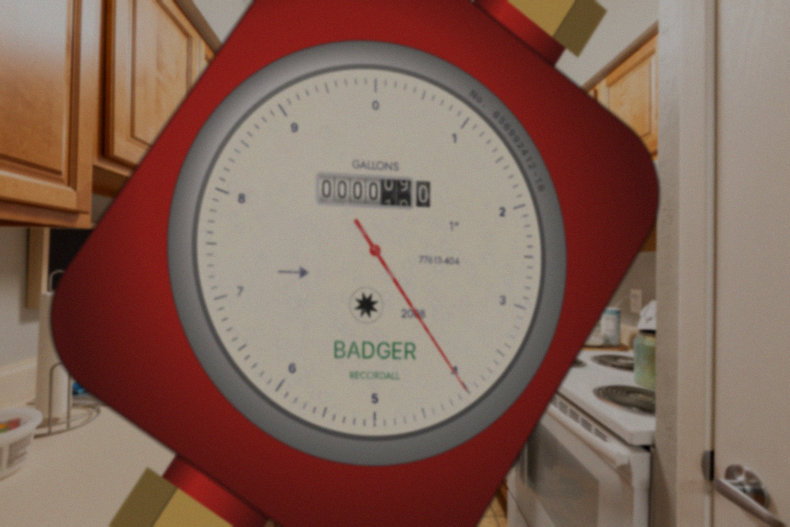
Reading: value=94.0 unit=gal
